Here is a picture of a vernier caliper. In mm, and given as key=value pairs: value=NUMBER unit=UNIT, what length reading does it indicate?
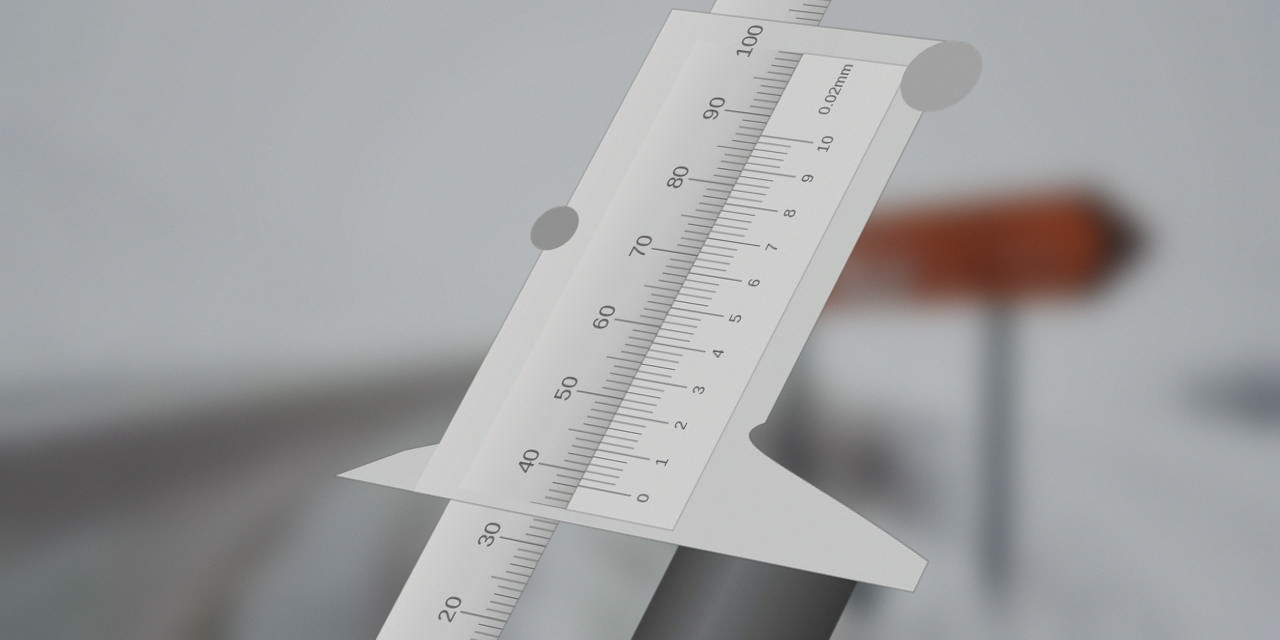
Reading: value=38.2 unit=mm
